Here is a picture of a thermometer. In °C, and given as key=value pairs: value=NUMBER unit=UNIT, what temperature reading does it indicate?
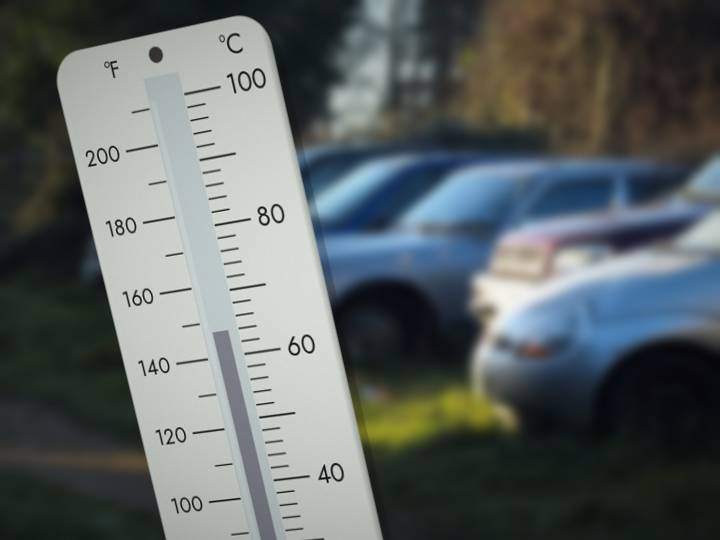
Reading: value=64 unit=°C
